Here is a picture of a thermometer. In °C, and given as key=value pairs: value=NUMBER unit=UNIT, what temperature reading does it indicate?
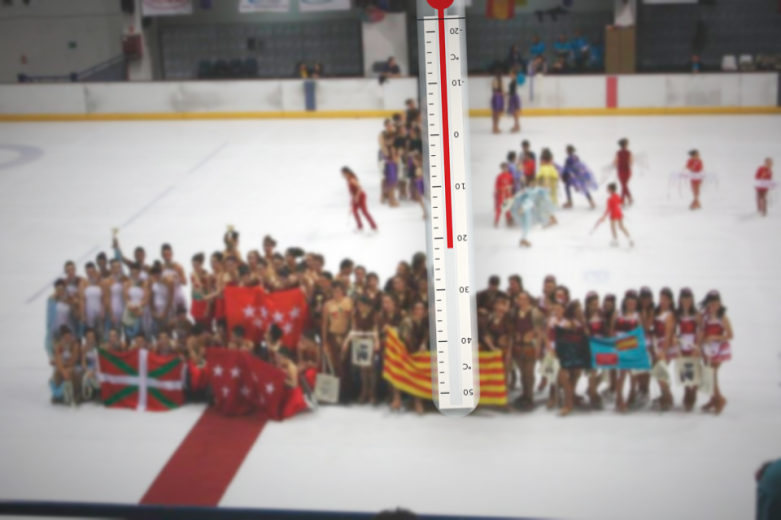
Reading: value=22 unit=°C
